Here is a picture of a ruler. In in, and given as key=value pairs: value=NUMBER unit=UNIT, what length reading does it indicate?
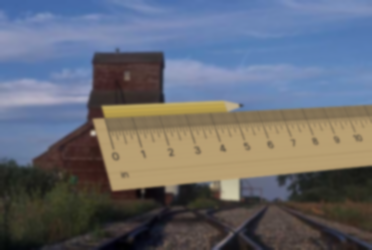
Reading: value=5.5 unit=in
